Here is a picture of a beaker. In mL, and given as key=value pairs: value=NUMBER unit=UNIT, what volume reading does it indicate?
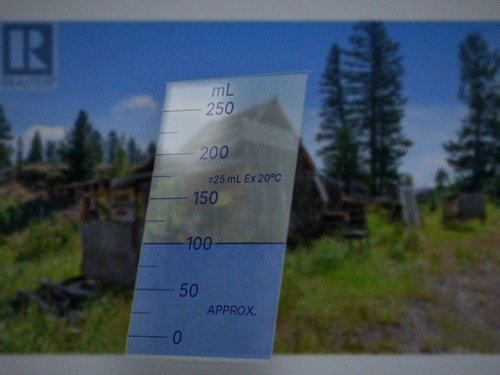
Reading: value=100 unit=mL
